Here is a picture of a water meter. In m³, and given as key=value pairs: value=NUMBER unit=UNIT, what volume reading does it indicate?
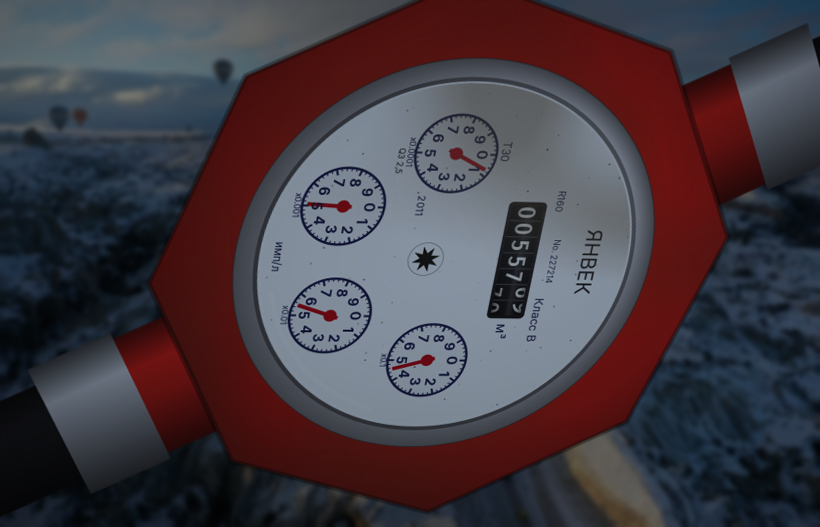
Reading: value=55769.4550 unit=m³
